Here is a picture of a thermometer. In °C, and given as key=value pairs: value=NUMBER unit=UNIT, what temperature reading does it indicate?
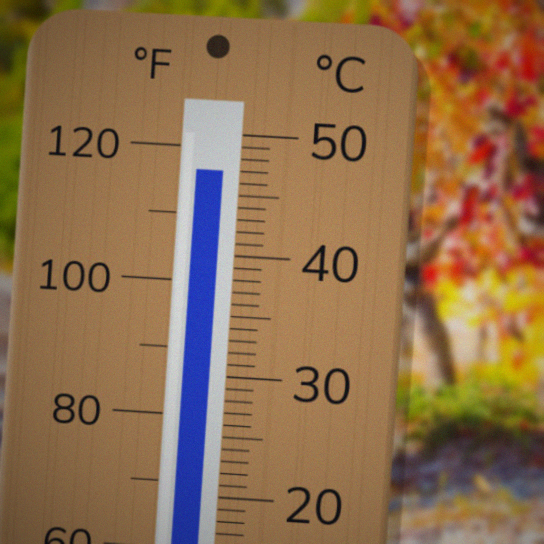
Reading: value=47 unit=°C
